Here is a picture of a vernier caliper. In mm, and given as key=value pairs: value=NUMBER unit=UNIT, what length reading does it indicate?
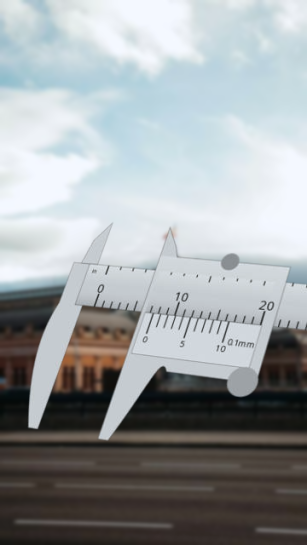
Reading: value=7.4 unit=mm
